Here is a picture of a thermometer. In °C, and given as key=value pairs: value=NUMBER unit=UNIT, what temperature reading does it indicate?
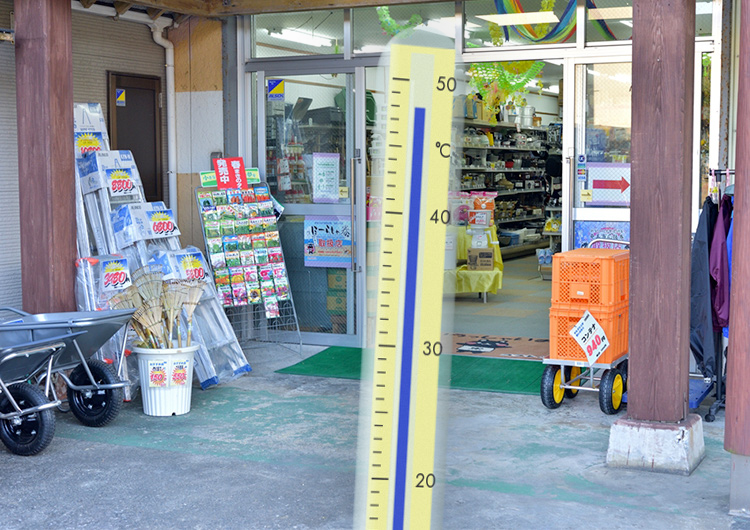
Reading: value=48 unit=°C
